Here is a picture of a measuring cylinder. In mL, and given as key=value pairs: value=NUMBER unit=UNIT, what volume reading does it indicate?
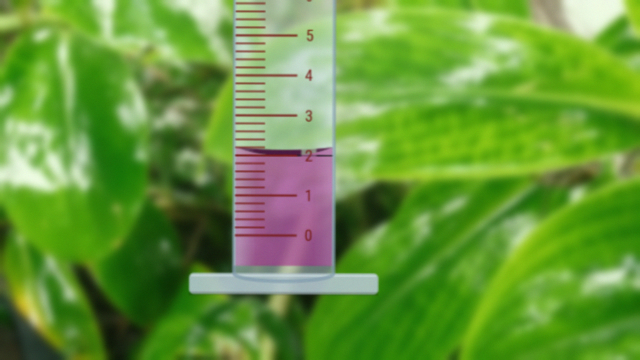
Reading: value=2 unit=mL
